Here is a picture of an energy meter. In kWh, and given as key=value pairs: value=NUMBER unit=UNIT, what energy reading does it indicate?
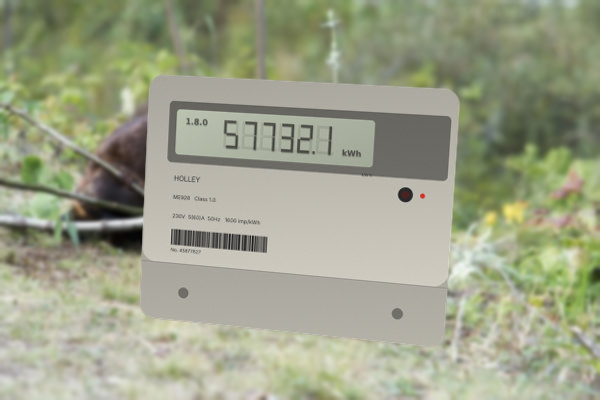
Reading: value=57732.1 unit=kWh
